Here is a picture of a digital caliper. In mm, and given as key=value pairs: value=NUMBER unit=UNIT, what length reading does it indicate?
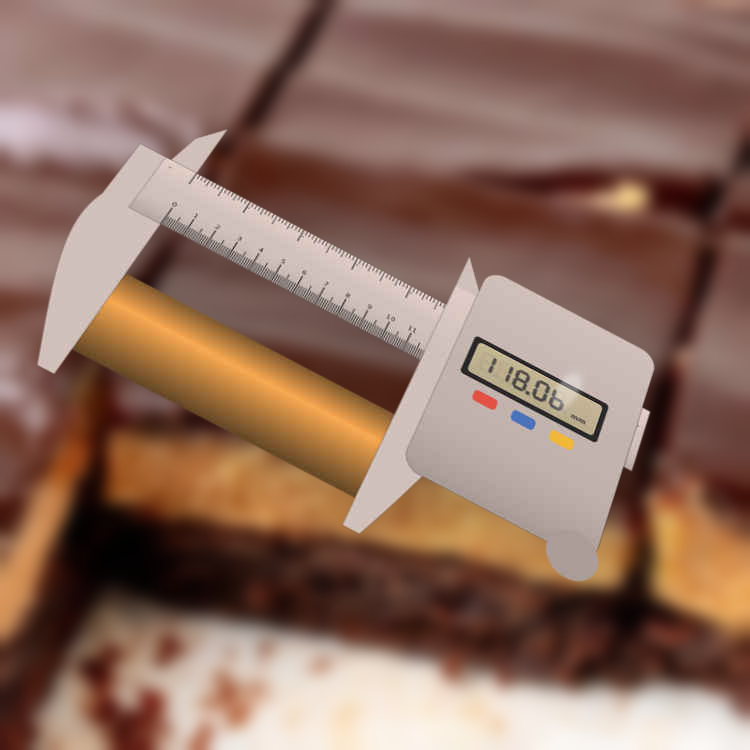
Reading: value=118.06 unit=mm
